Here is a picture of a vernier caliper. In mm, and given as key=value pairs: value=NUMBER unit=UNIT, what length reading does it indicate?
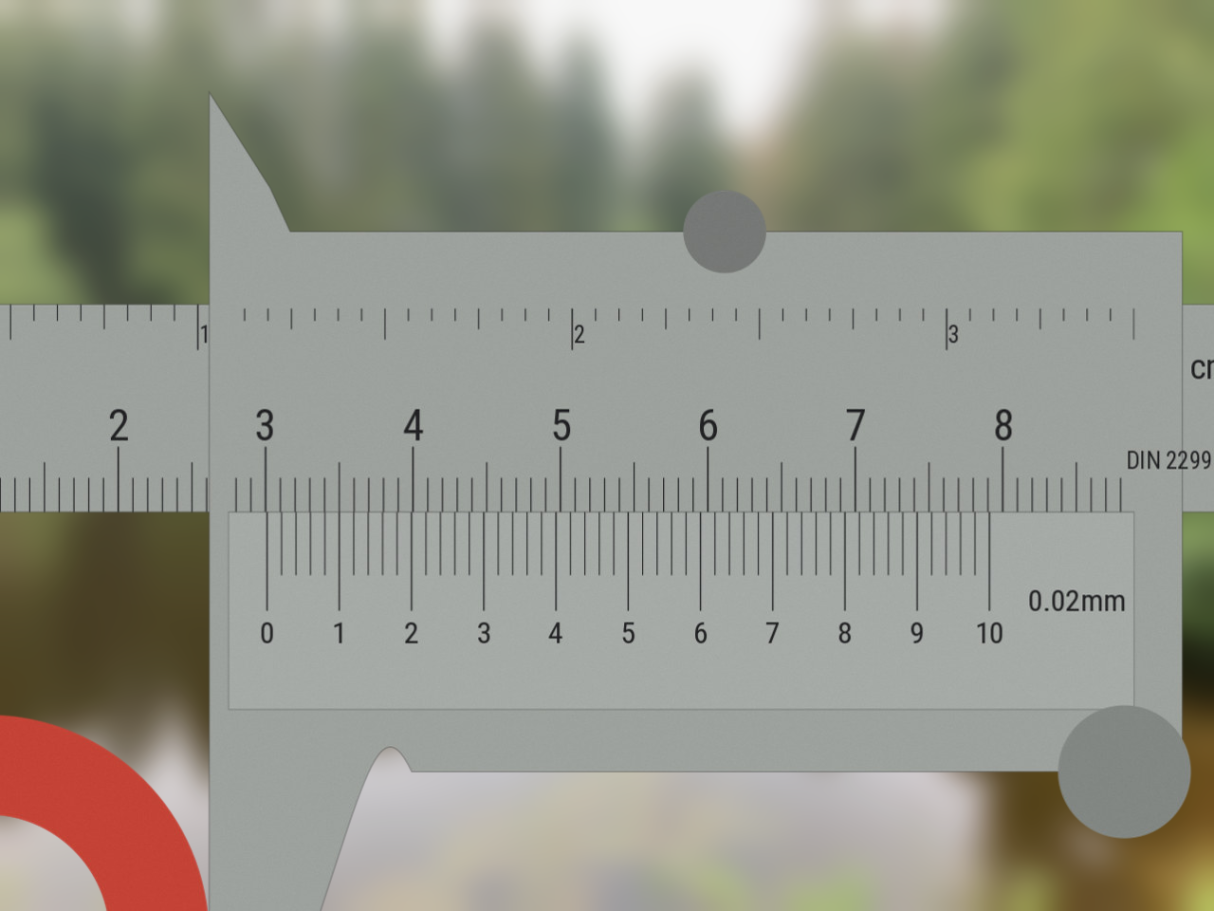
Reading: value=30.1 unit=mm
